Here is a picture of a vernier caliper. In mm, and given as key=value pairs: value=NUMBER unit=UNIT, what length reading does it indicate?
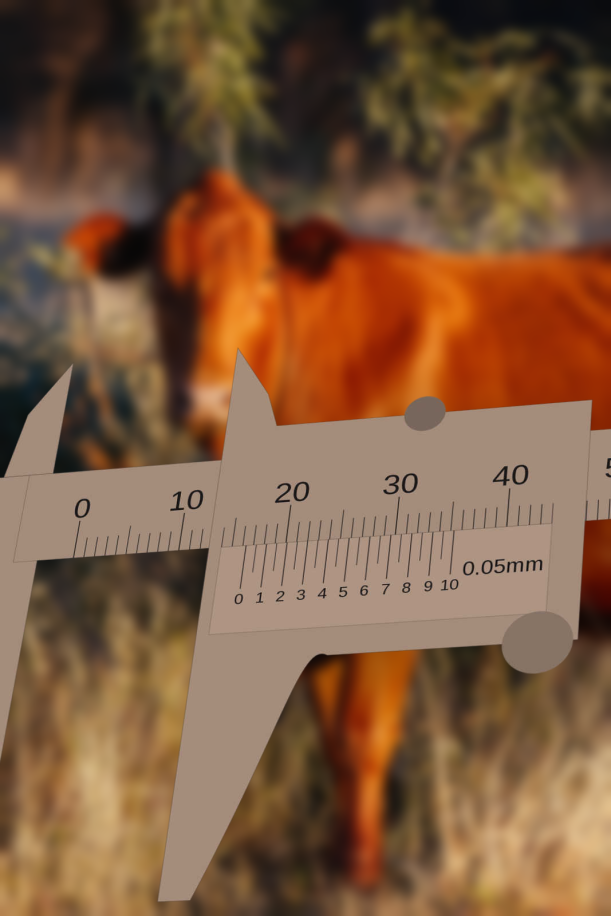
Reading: value=16.3 unit=mm
